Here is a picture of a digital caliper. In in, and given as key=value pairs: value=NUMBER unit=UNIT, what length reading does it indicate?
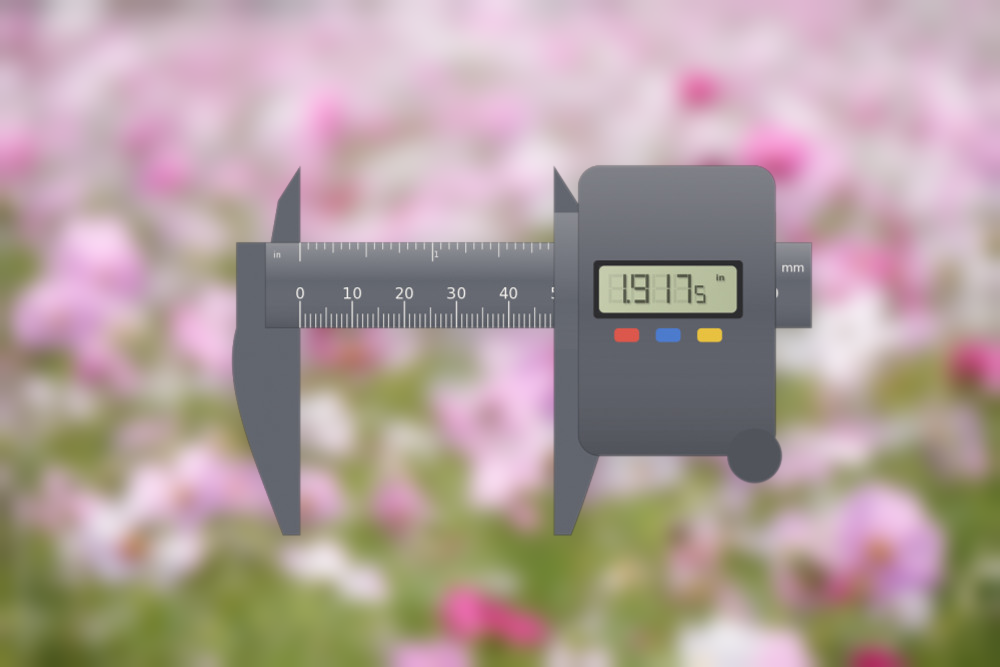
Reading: value=1.9175 unit=in
